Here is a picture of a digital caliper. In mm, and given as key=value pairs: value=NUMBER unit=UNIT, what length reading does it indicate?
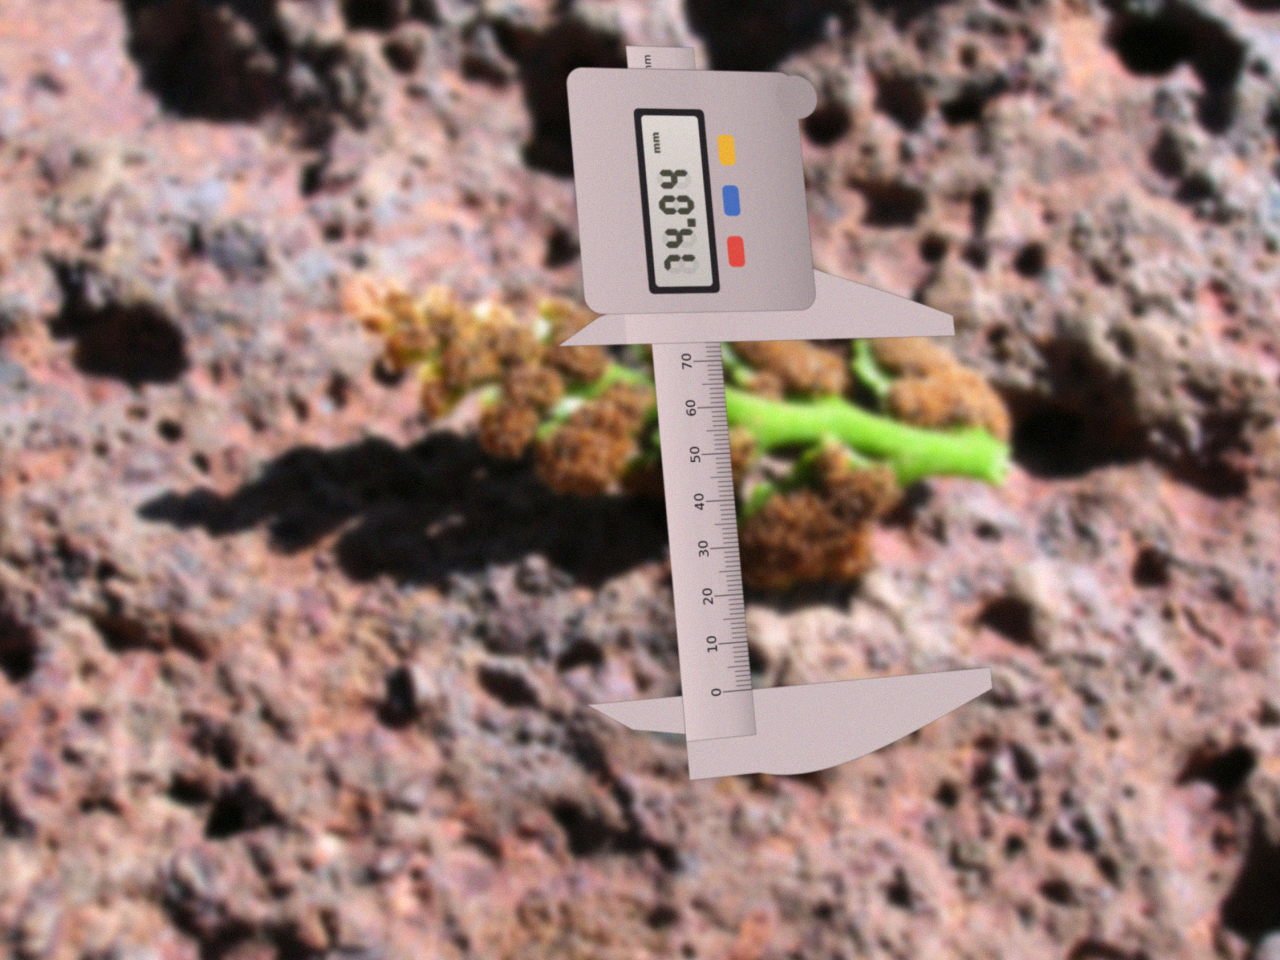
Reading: value=74.04 unit=mm
